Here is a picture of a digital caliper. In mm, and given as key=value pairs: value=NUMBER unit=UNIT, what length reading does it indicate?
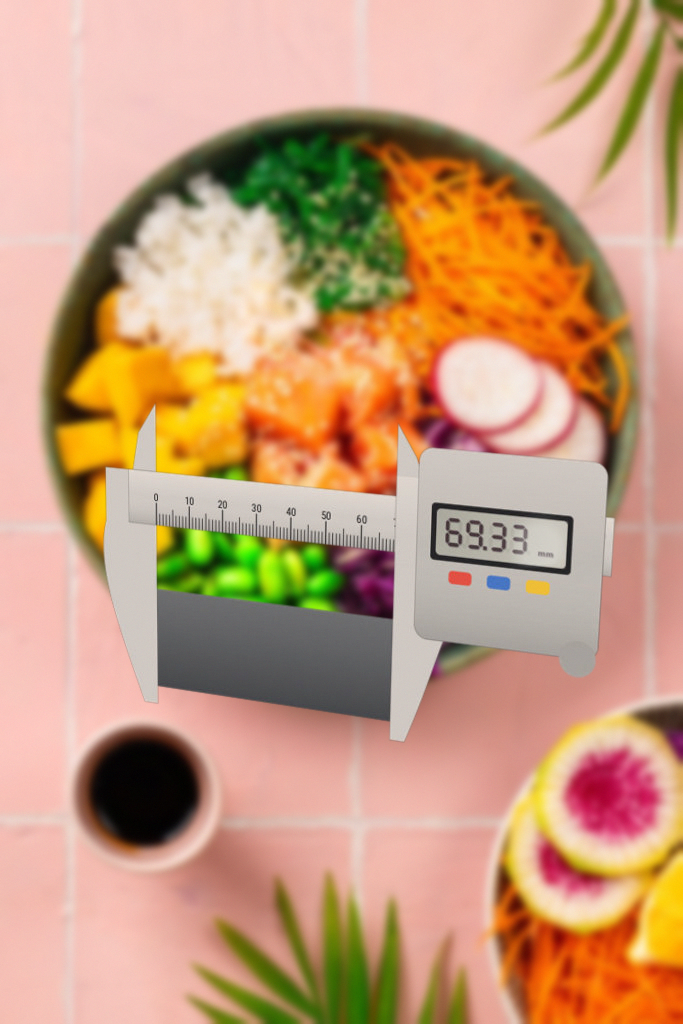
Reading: value=69.33 unit=mm
